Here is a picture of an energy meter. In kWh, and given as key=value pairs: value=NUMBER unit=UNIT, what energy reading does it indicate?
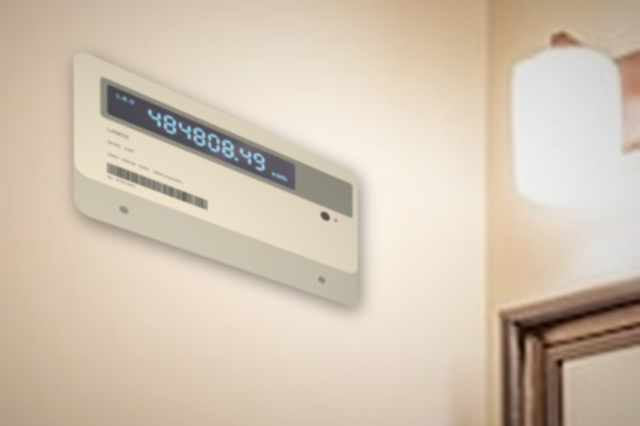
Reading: value=484808.49 unit=kWh
